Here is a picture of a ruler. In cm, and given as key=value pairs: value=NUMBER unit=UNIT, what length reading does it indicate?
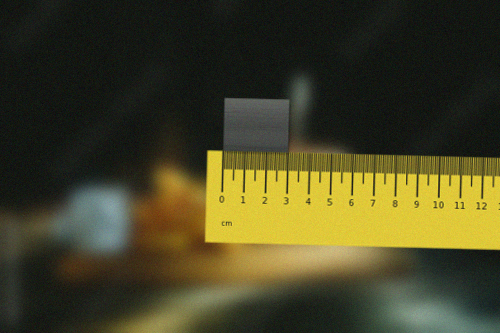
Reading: value=3 unit=cm
